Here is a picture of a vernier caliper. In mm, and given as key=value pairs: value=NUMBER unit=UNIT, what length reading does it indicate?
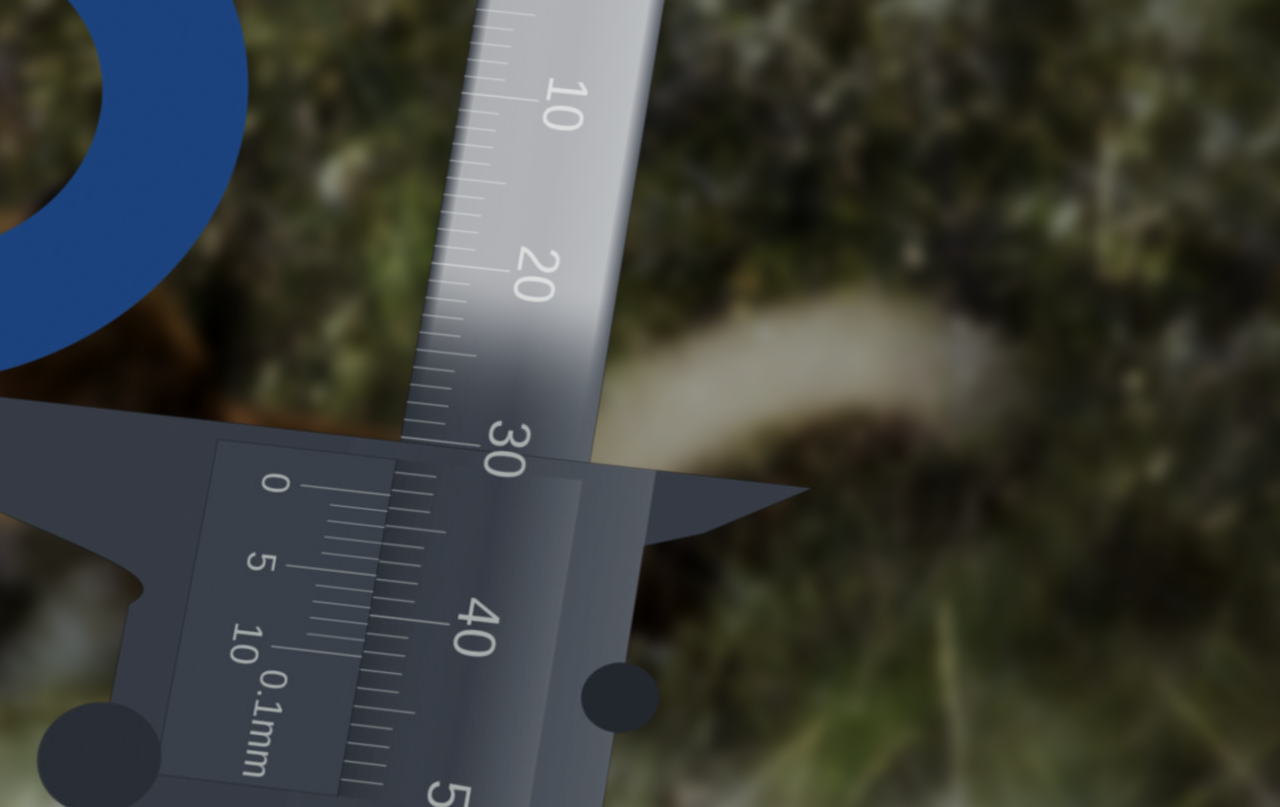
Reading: value=33.3 unit=mm
